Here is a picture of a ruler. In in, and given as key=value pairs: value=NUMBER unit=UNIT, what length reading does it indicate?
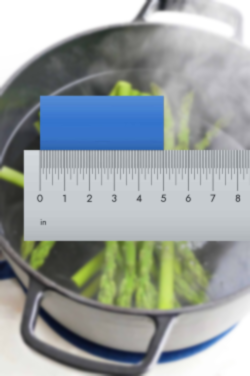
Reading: value=5 unit=in
